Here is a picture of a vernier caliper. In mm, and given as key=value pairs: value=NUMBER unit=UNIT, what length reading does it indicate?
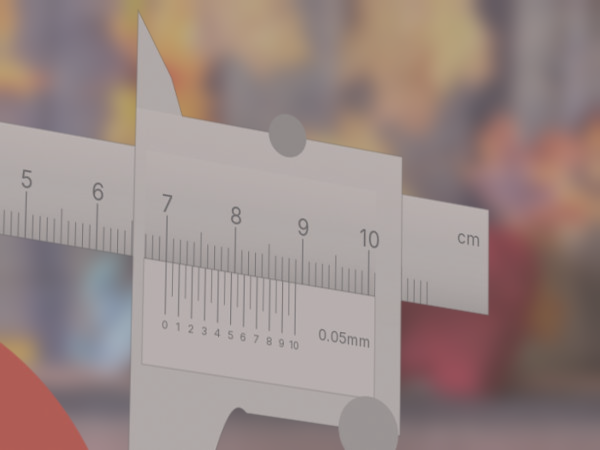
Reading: value=70.0 unit=mm
